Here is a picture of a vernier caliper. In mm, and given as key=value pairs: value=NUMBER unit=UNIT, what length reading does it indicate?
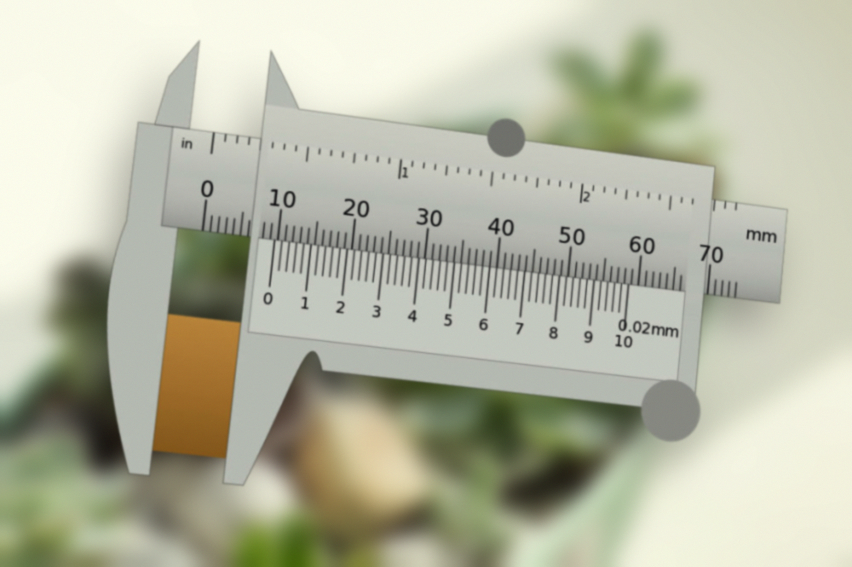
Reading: value=9.6 unit=mm
